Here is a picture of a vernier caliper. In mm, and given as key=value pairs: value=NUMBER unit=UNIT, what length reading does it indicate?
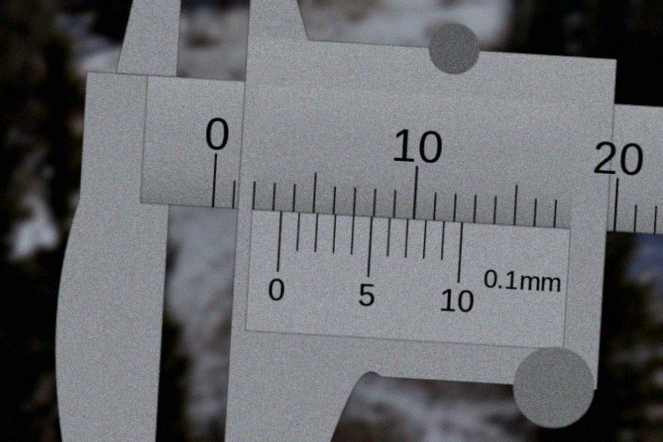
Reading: value=3.4 unit=mm
